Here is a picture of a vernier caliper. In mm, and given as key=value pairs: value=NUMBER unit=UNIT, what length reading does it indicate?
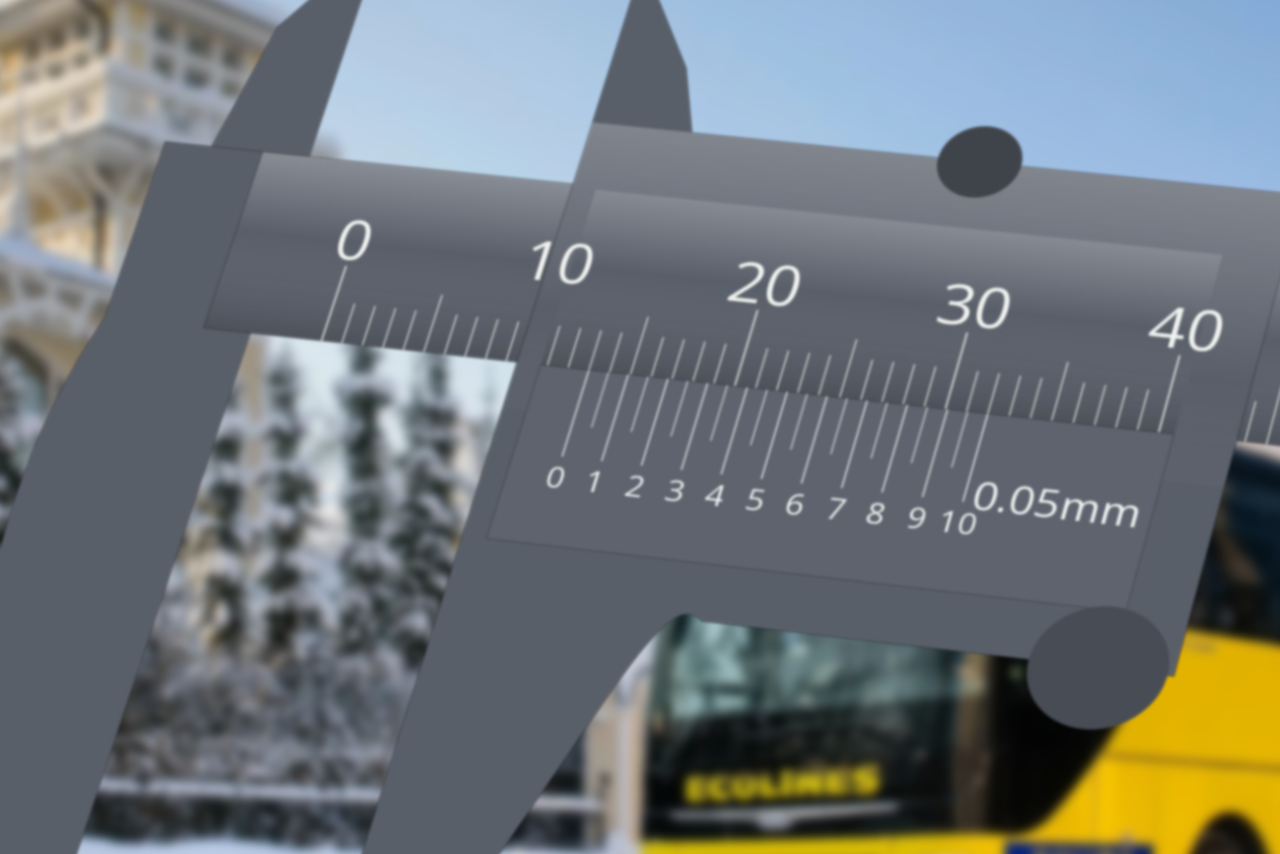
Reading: value=13.0 unit=mm
